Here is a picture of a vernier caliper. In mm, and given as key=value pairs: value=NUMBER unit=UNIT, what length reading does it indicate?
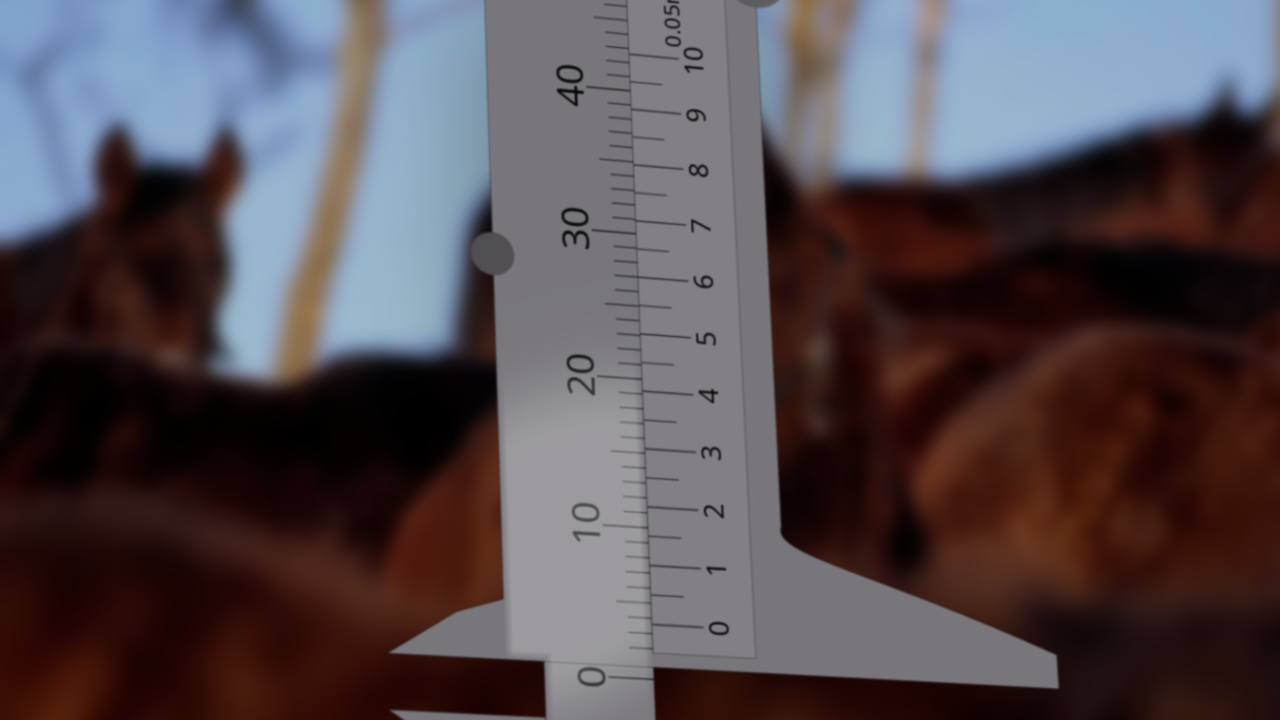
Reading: value=3.6 unit=mm
